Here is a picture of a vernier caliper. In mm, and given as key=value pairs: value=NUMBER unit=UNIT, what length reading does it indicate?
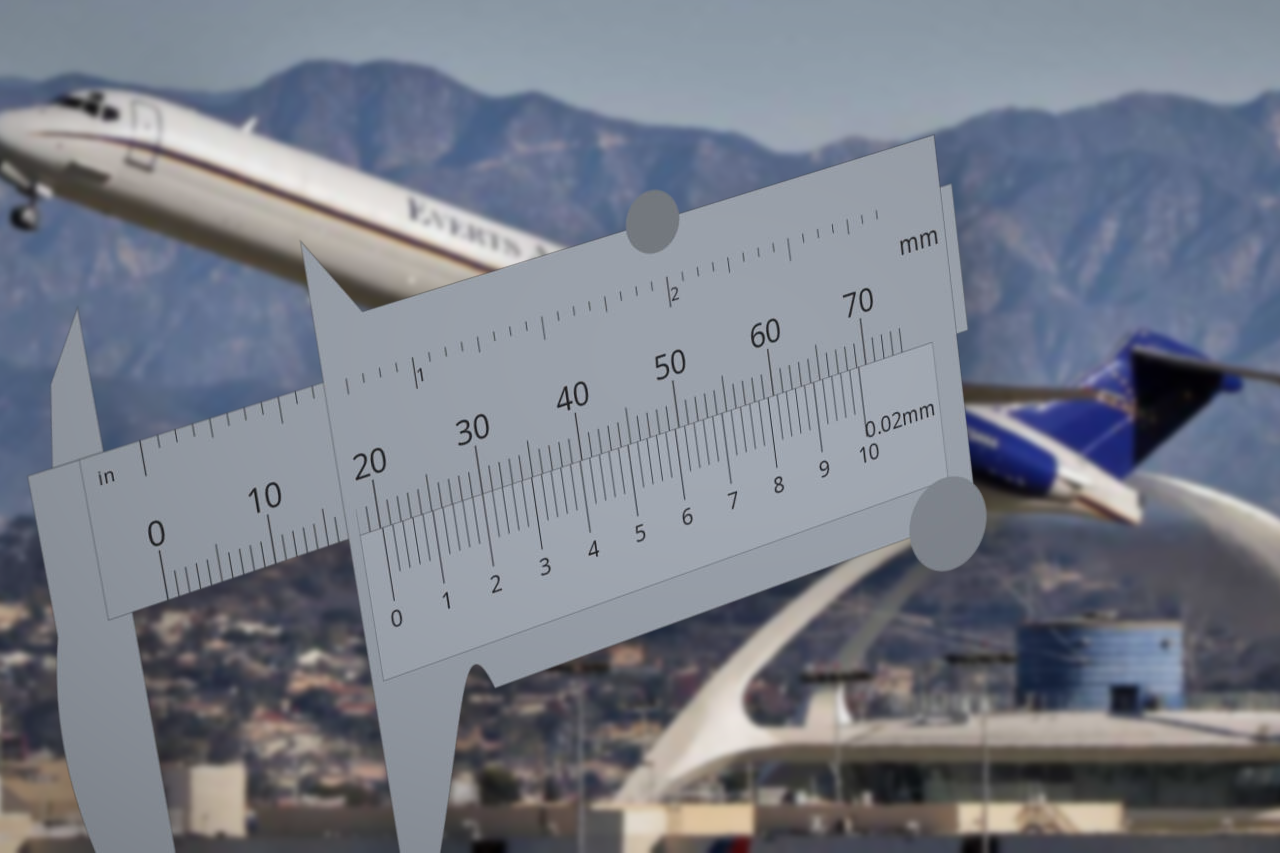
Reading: value=20.2 unit=mm
